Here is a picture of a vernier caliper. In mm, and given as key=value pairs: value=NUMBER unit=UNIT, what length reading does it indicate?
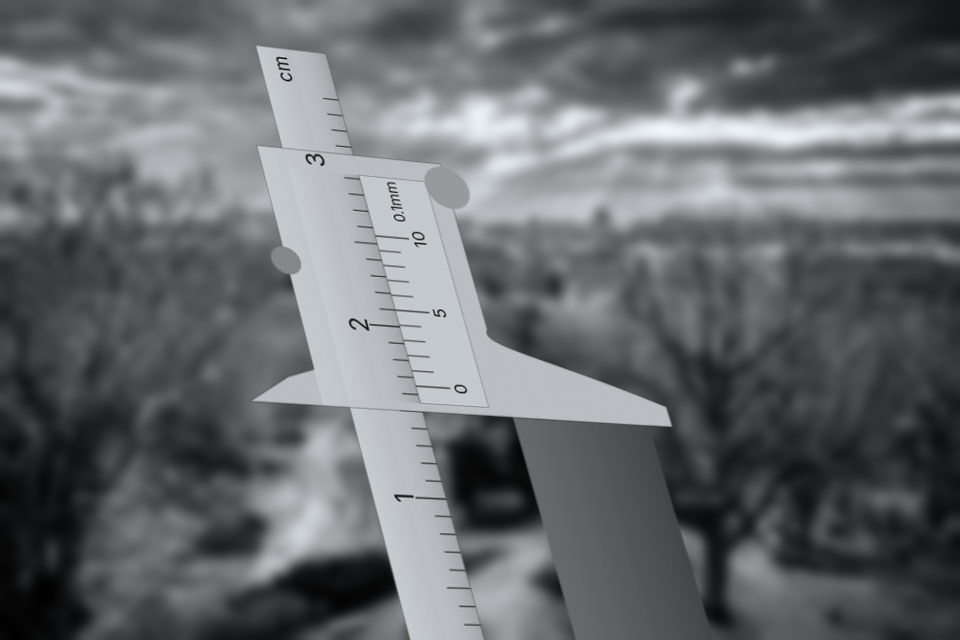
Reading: value=16.5 unit=mm
